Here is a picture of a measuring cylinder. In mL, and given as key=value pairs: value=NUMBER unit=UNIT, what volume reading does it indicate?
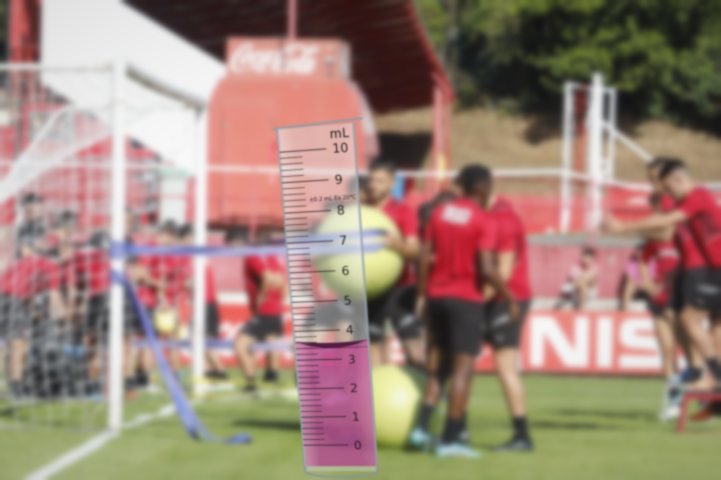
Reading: value=3.4 unit=mL
